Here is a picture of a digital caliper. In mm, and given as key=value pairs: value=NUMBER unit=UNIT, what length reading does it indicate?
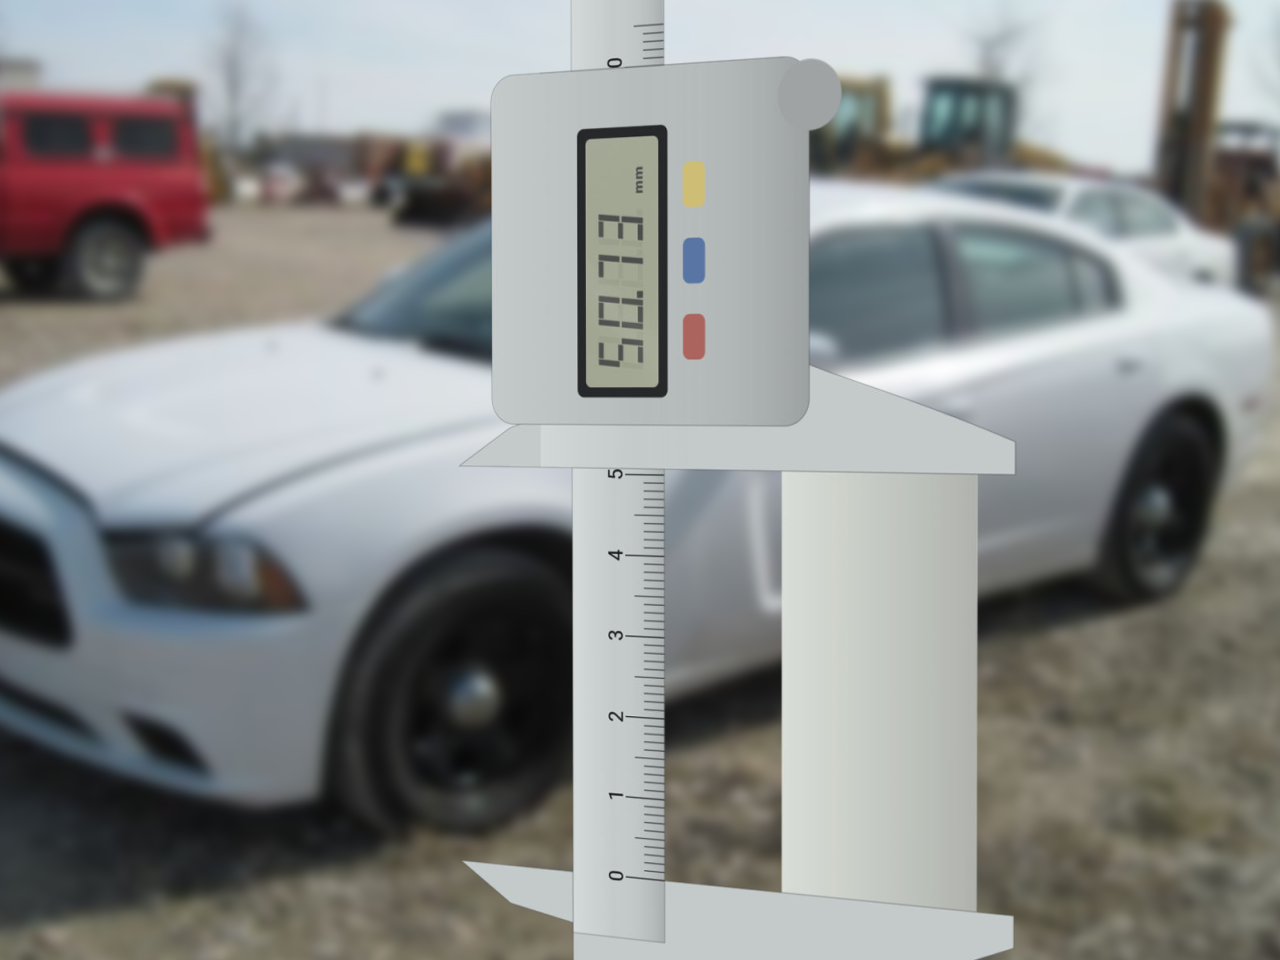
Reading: value=50.73 unit=mm
